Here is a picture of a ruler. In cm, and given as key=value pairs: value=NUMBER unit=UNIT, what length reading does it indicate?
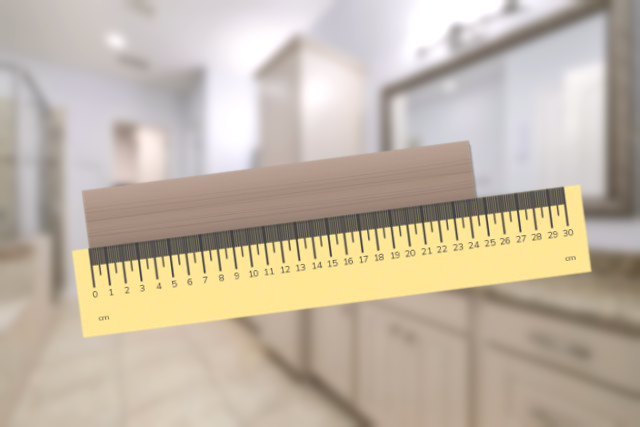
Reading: value=24.5 unit=cm
